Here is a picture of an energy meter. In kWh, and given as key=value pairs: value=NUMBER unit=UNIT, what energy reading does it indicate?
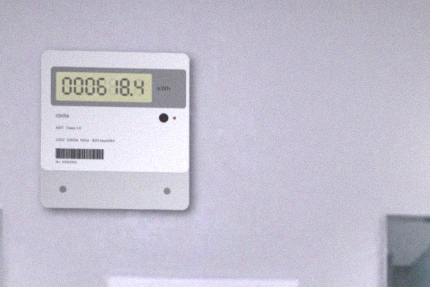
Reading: value=618.4 unit=kWh
